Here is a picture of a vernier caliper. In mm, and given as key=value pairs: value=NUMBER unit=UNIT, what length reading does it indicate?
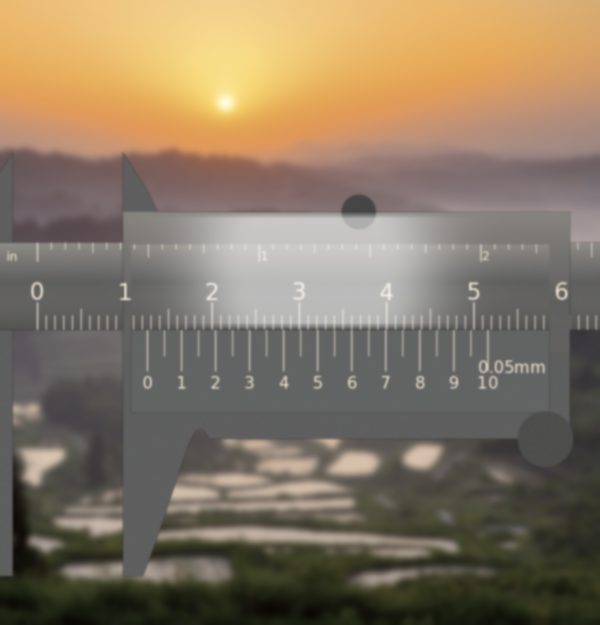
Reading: value=12.6 unit=mm
